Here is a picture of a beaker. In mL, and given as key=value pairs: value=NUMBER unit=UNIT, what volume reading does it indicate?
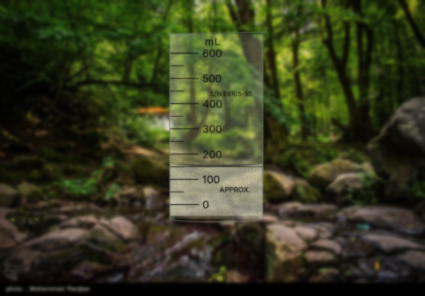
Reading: value=150 unit=mL
